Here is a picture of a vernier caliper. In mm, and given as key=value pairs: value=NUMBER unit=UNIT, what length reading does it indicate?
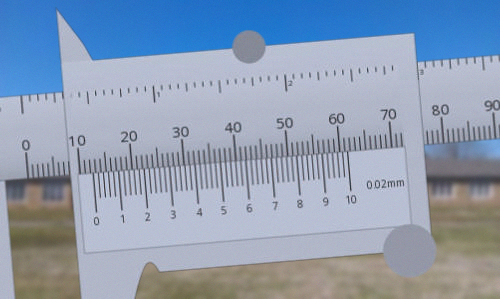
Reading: value=12.5 unit=mm
